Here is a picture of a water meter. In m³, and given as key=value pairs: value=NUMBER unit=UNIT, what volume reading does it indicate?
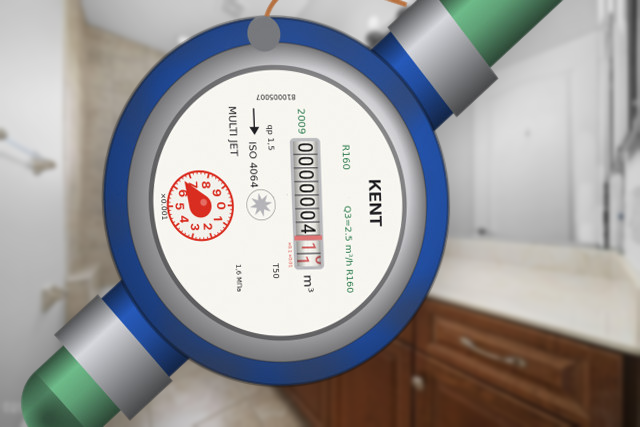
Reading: value=4.106 unit=m³
